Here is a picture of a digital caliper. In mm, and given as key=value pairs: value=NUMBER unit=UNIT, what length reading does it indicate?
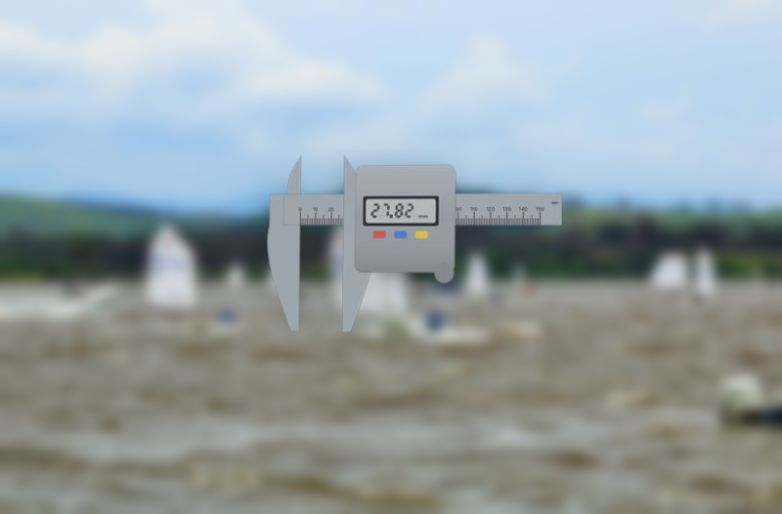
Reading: value=27.82 unit=mm
